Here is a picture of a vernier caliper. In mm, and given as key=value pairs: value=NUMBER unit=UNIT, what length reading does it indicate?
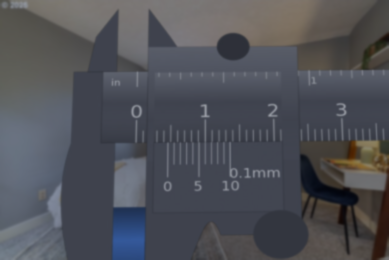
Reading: value=4.6 unit=mm
